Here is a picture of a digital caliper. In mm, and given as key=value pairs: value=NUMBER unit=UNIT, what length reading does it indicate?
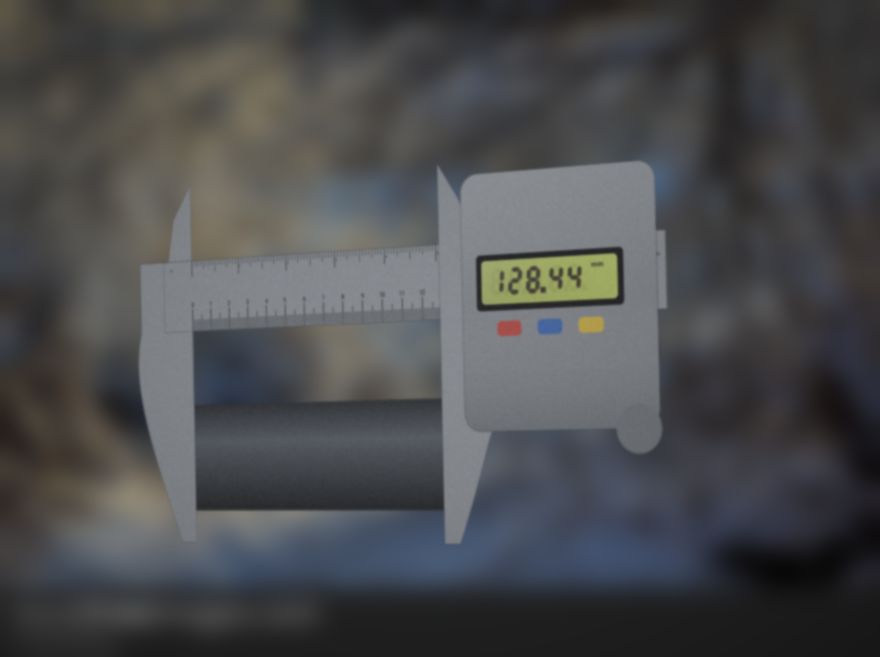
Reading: value=128.44 unit=mm
